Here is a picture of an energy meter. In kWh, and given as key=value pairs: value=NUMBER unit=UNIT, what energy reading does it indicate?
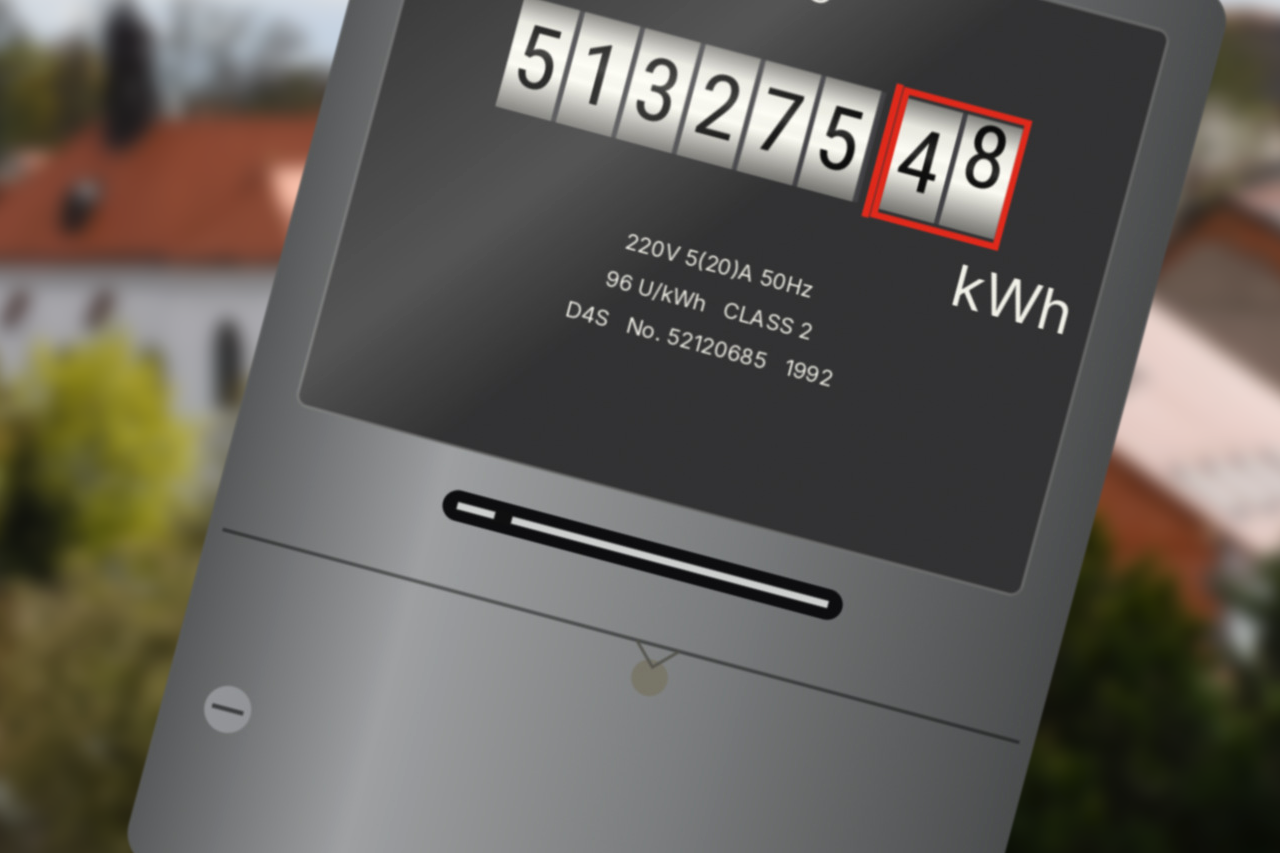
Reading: value=513275.48 unit=kWh
